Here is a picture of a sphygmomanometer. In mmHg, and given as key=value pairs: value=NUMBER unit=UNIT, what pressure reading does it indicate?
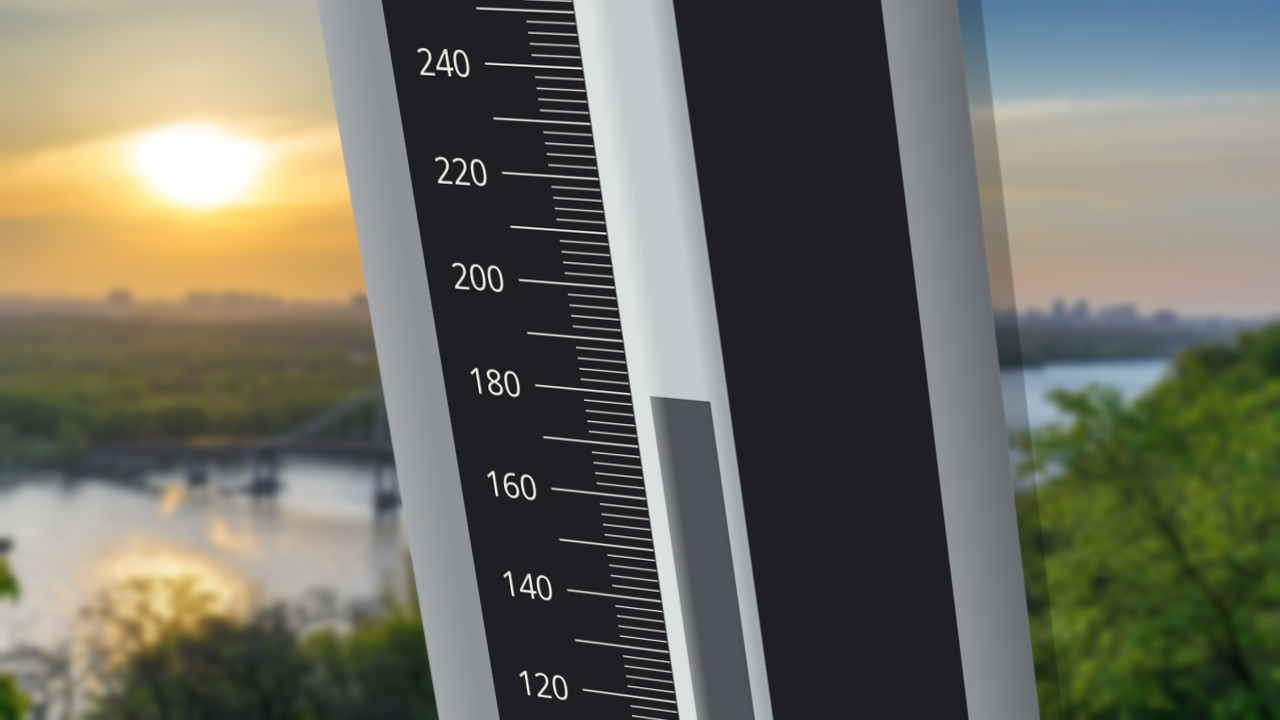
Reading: value=180 unit=mmHg
